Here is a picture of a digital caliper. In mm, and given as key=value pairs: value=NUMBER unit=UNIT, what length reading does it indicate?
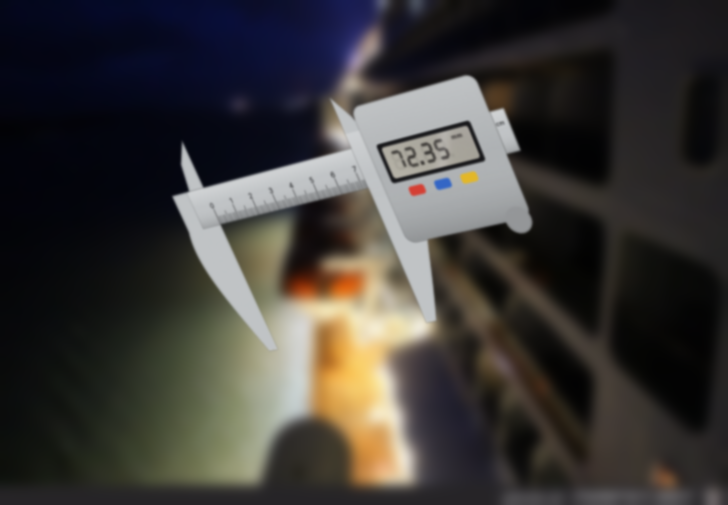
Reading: value=72.35 unit=mm
